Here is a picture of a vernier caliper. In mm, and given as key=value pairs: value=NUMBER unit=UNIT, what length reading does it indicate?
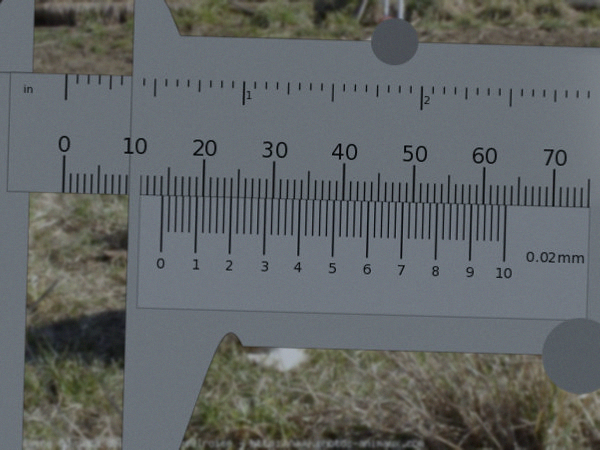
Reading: value=14.2 unit=mm
